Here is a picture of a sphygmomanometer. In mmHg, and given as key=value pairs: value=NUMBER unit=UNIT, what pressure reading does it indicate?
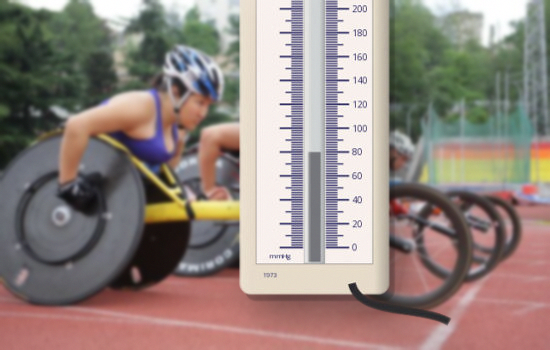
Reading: value=80 unit=mmHg
